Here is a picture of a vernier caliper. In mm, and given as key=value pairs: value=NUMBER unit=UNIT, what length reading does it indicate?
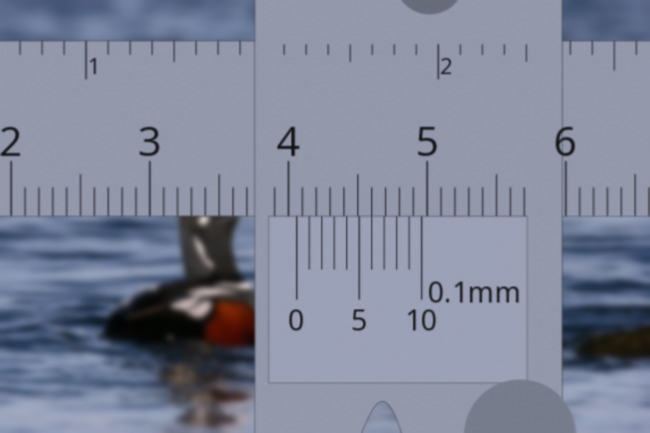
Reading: value=40.6 unit=mm
